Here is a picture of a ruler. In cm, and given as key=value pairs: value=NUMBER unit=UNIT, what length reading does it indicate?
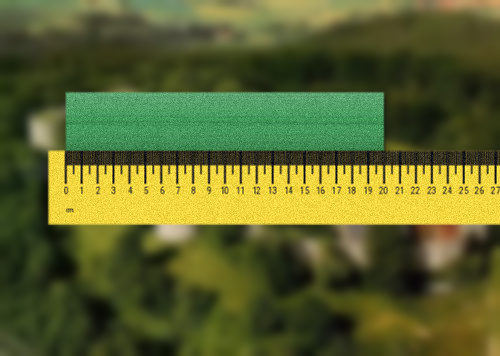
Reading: value=20 unit=cm
